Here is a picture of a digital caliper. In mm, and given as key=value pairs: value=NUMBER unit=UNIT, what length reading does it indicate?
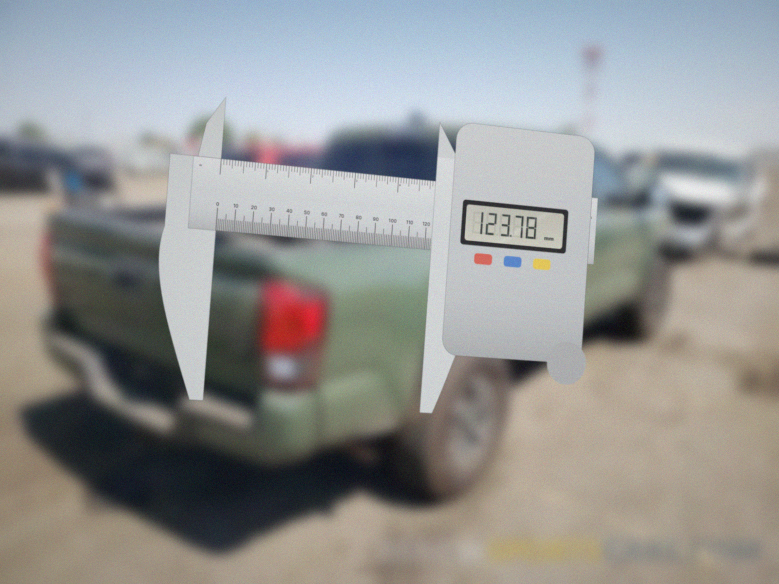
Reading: value=123.78 unit=mm
